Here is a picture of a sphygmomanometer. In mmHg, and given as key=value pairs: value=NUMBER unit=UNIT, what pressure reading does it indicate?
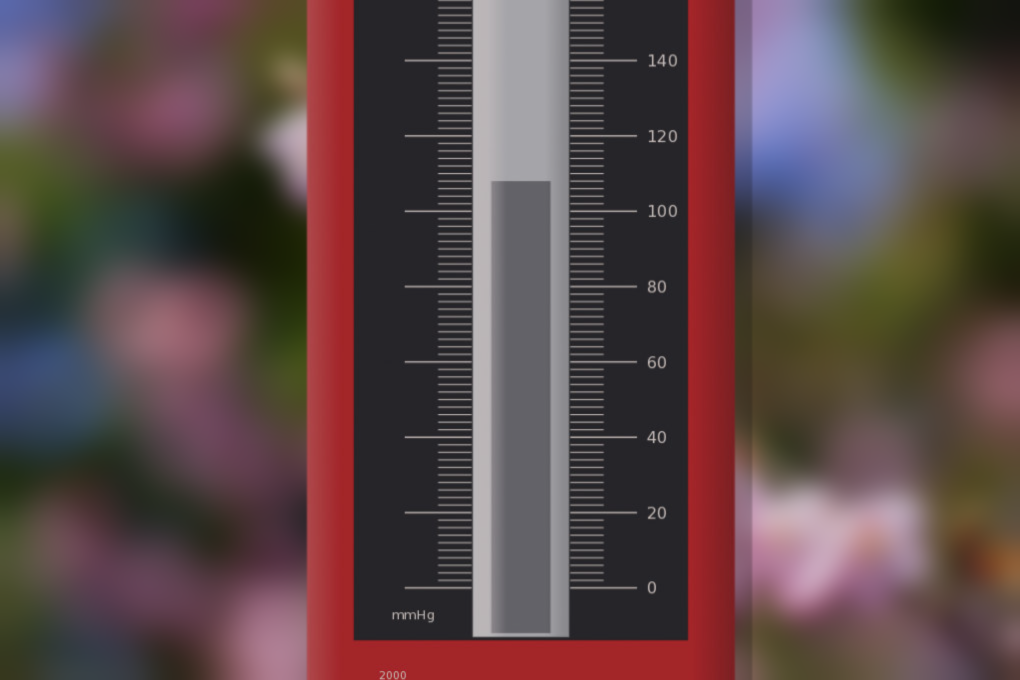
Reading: value=108 unit=mmHg
